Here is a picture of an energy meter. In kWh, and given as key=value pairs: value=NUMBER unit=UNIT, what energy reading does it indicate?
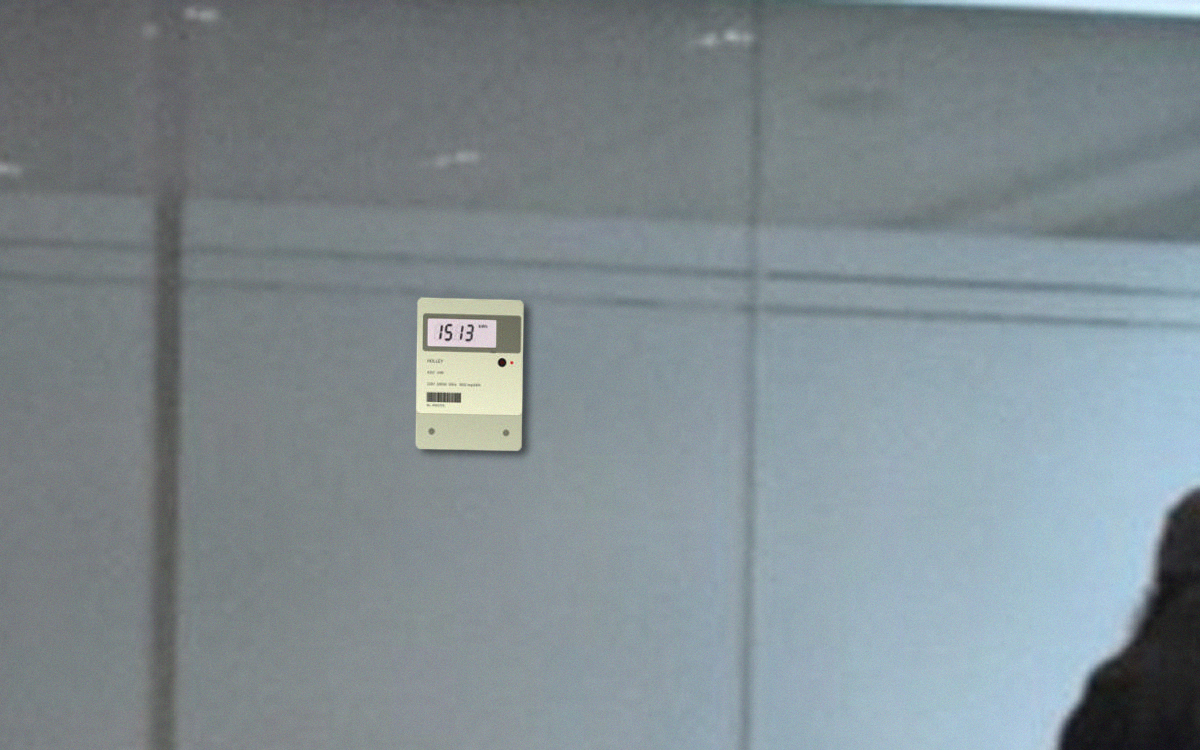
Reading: value=1513 unit=kWh
